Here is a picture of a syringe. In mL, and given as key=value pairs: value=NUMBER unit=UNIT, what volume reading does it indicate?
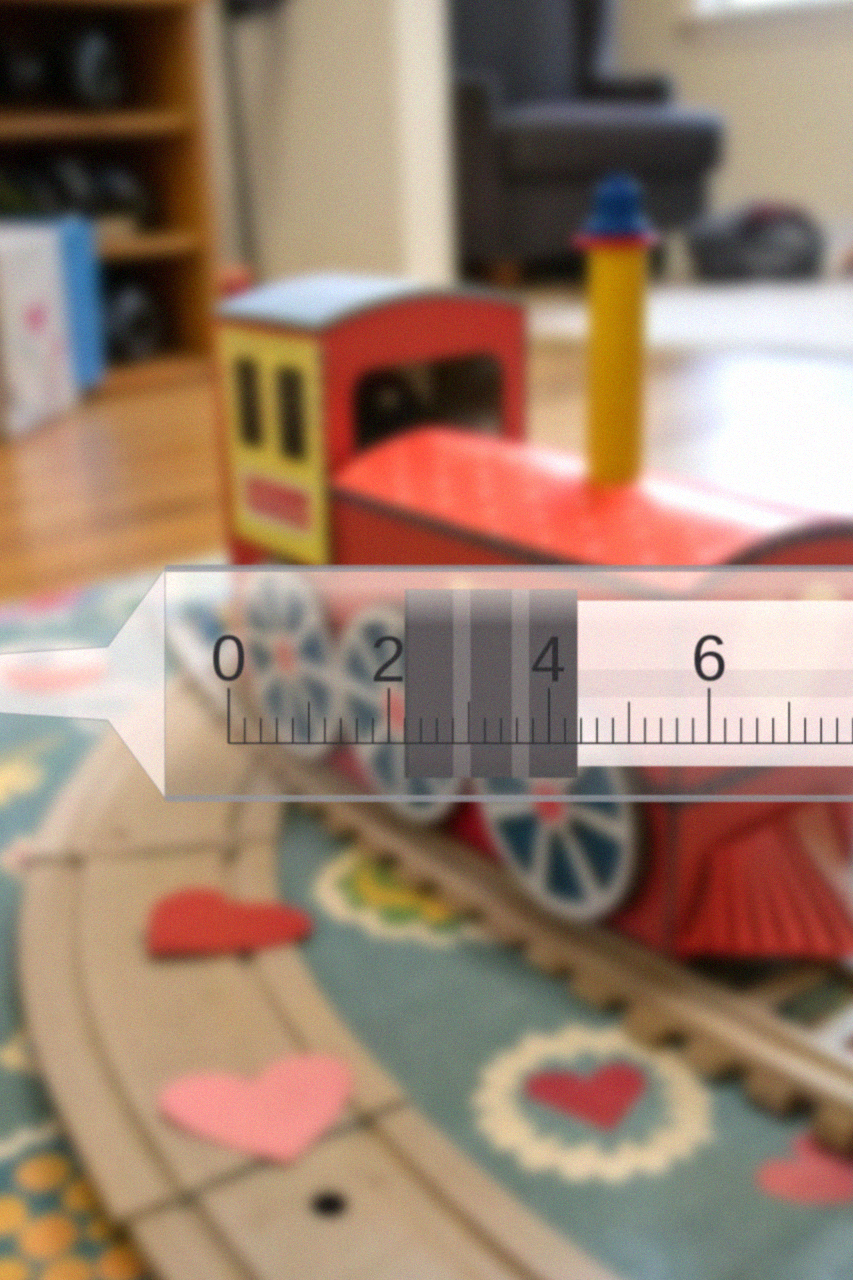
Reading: value=2.2 unit=mL
